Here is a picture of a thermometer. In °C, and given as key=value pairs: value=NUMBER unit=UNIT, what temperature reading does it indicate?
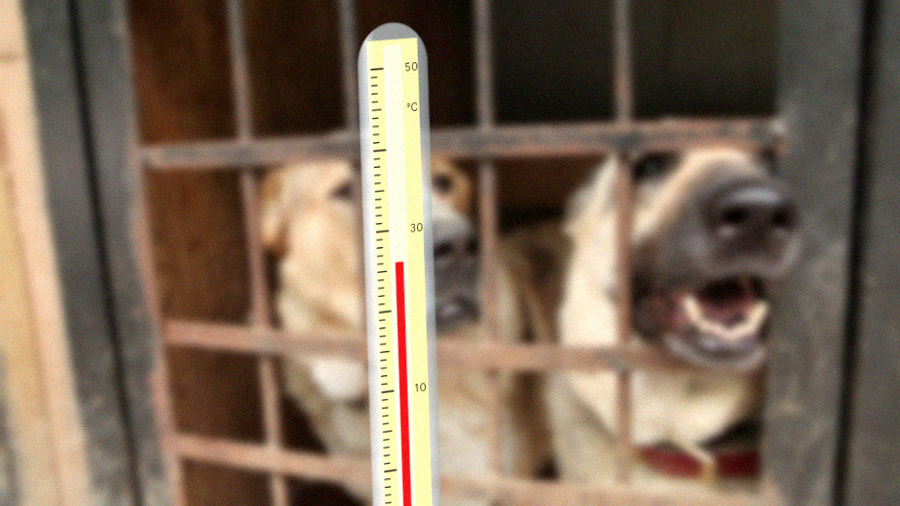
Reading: value=26 unit=°C
